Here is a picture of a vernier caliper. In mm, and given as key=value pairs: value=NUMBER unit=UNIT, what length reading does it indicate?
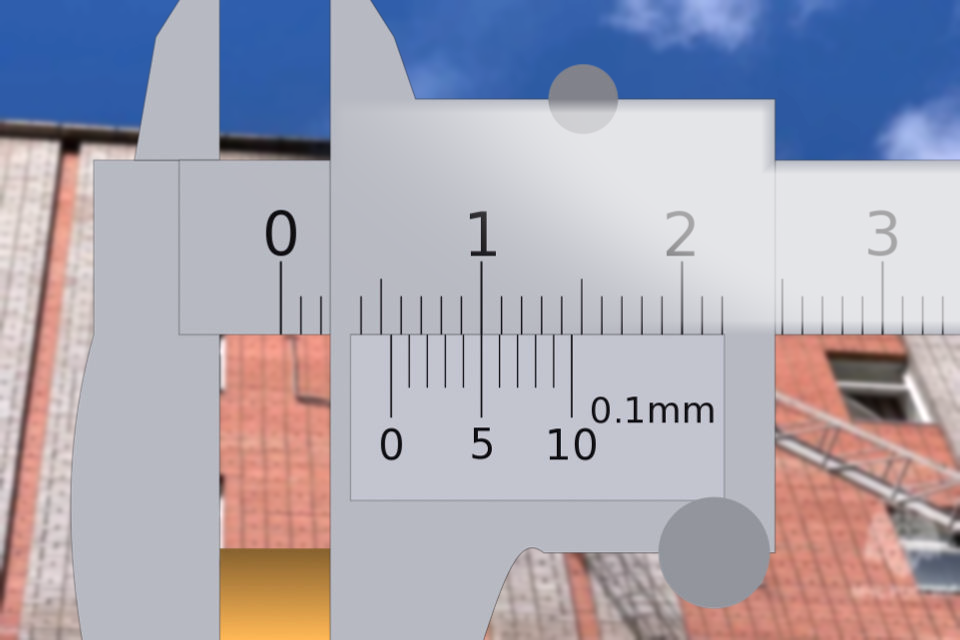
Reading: value=5.5 unit=mm
